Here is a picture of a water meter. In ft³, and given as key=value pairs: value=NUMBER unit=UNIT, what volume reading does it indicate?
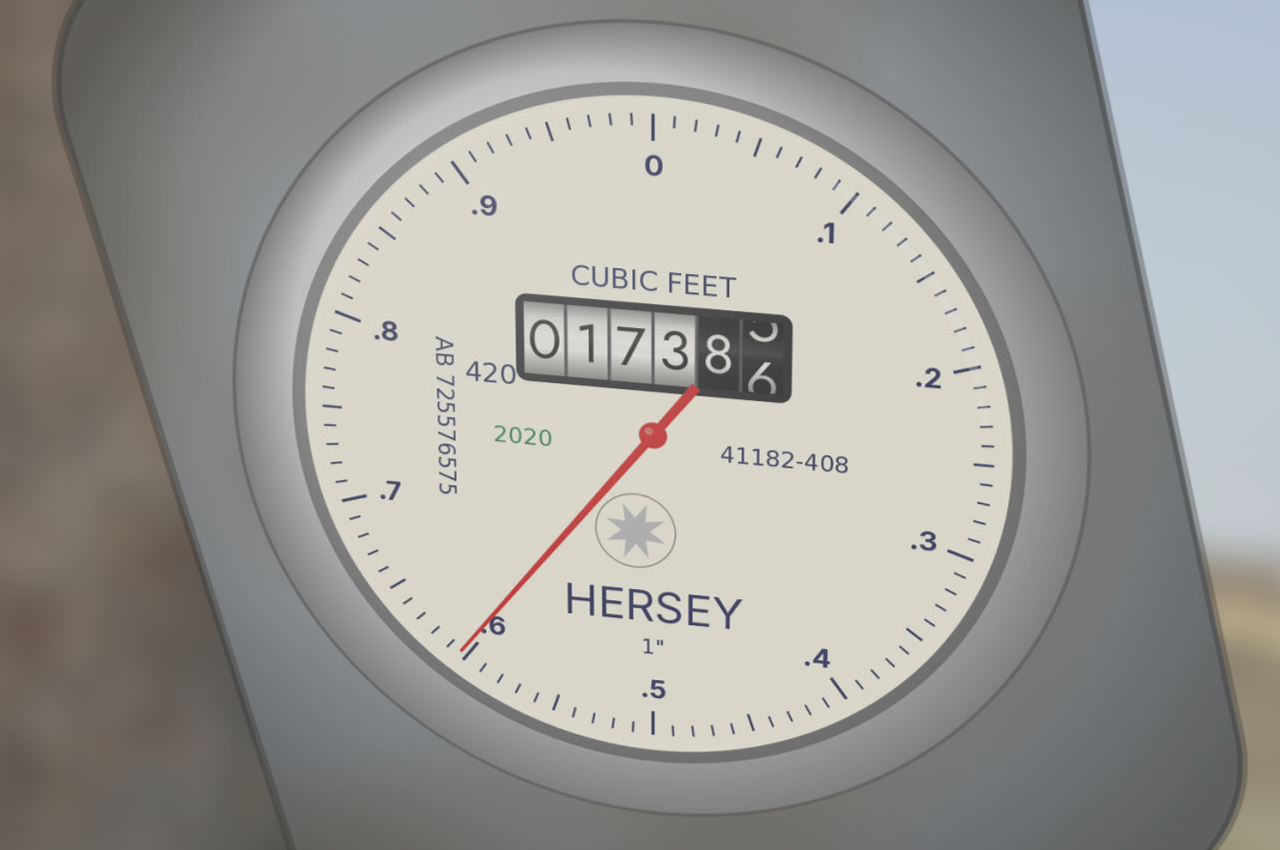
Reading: value=17385.60 unit=ft³
